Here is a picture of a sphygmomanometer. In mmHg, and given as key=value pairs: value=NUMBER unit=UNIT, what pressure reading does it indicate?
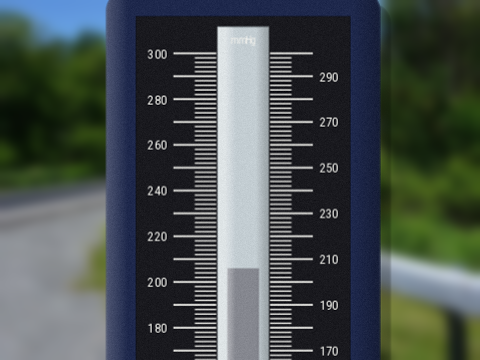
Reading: value=206 unit=mmHg
